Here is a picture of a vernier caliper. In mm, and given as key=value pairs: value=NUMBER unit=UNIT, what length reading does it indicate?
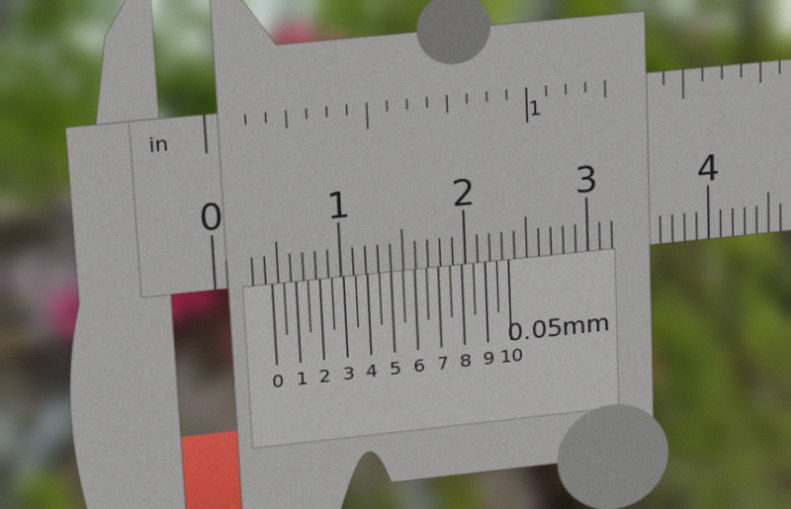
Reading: value=4.5 unit=mm
